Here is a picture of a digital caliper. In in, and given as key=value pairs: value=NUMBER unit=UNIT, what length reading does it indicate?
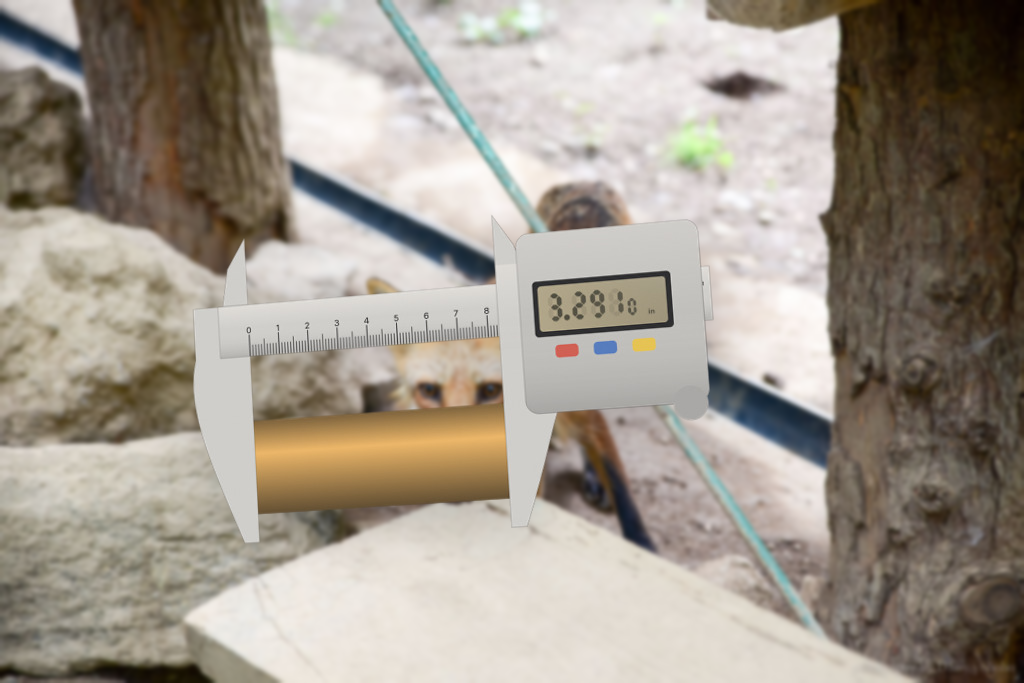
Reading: value=3.2910 unit=in
